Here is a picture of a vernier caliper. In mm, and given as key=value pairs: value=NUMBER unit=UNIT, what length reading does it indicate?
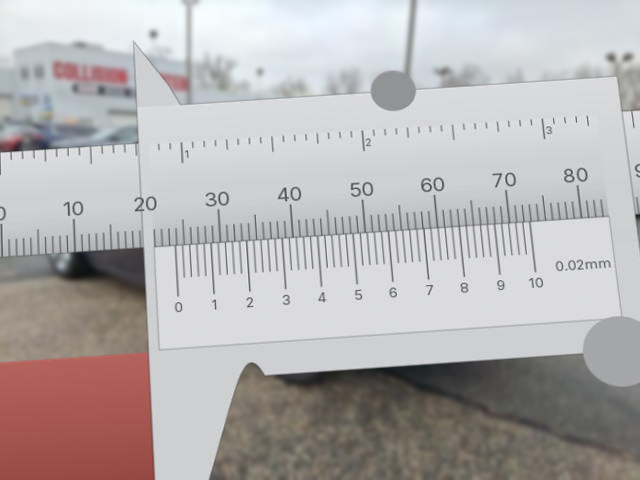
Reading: value=23.8 unit=mm
